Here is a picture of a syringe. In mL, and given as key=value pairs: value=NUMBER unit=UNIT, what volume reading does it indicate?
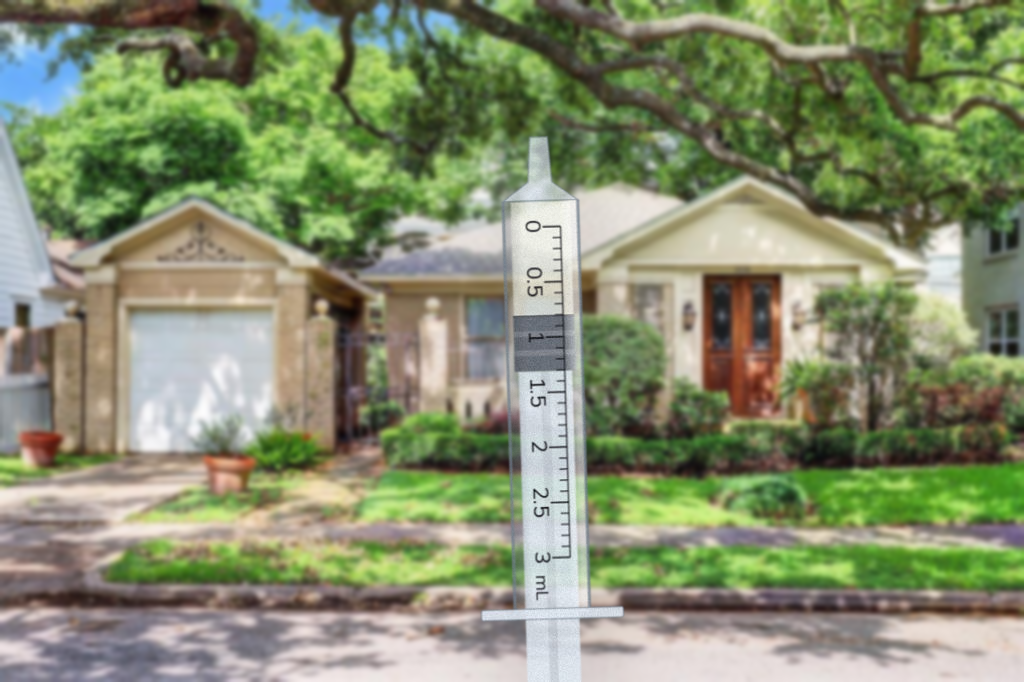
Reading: value=0.8 unit=mL
